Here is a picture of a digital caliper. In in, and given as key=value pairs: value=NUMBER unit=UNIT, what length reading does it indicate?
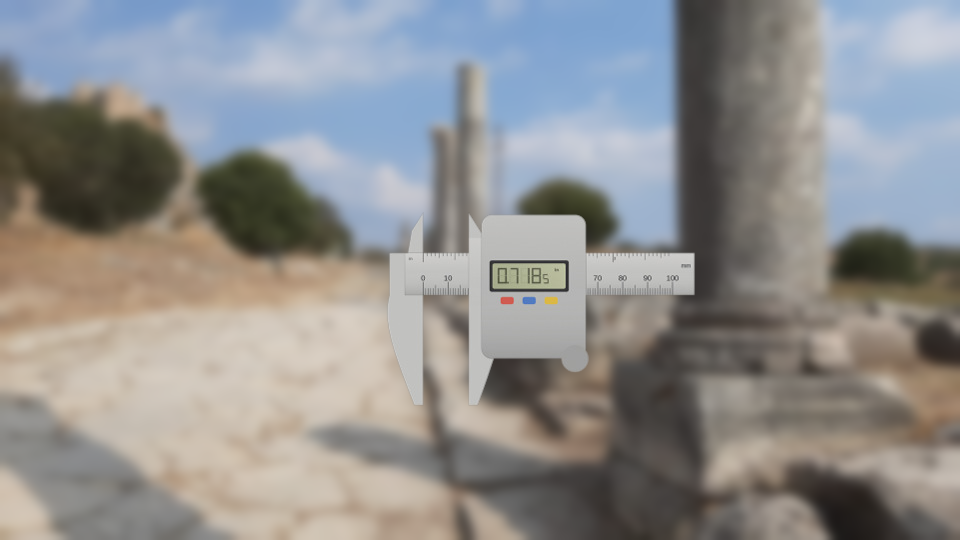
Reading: value=0.7185 unit=in
